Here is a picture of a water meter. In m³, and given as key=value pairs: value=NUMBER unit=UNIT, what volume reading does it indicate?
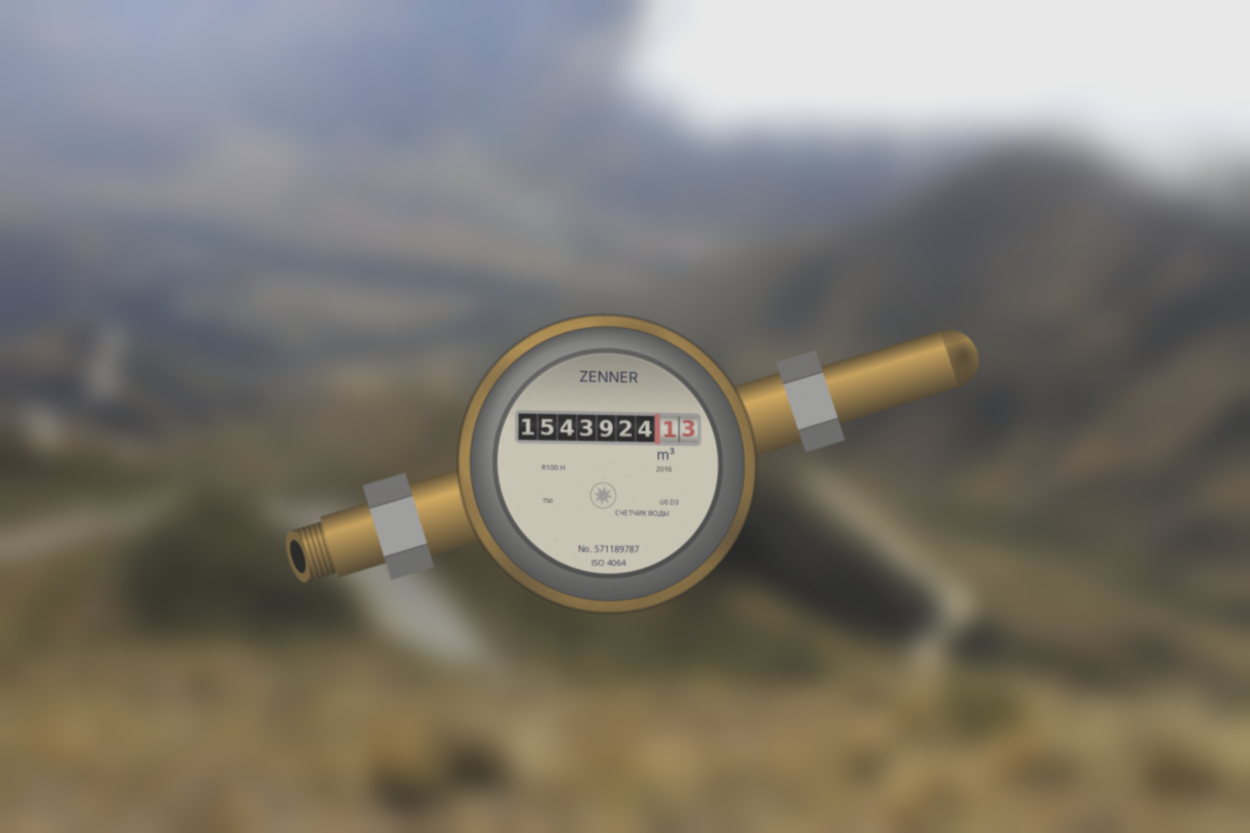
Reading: value=1543924.13 unit=m³
